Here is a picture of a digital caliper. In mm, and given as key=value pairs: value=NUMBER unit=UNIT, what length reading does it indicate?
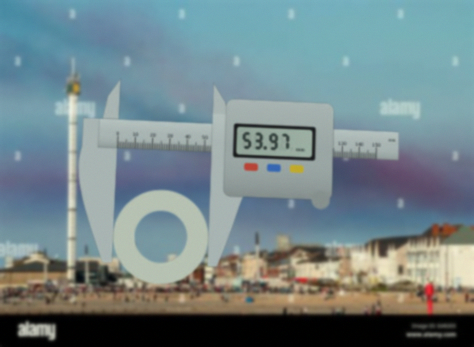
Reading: value=53.97 unit=mm
